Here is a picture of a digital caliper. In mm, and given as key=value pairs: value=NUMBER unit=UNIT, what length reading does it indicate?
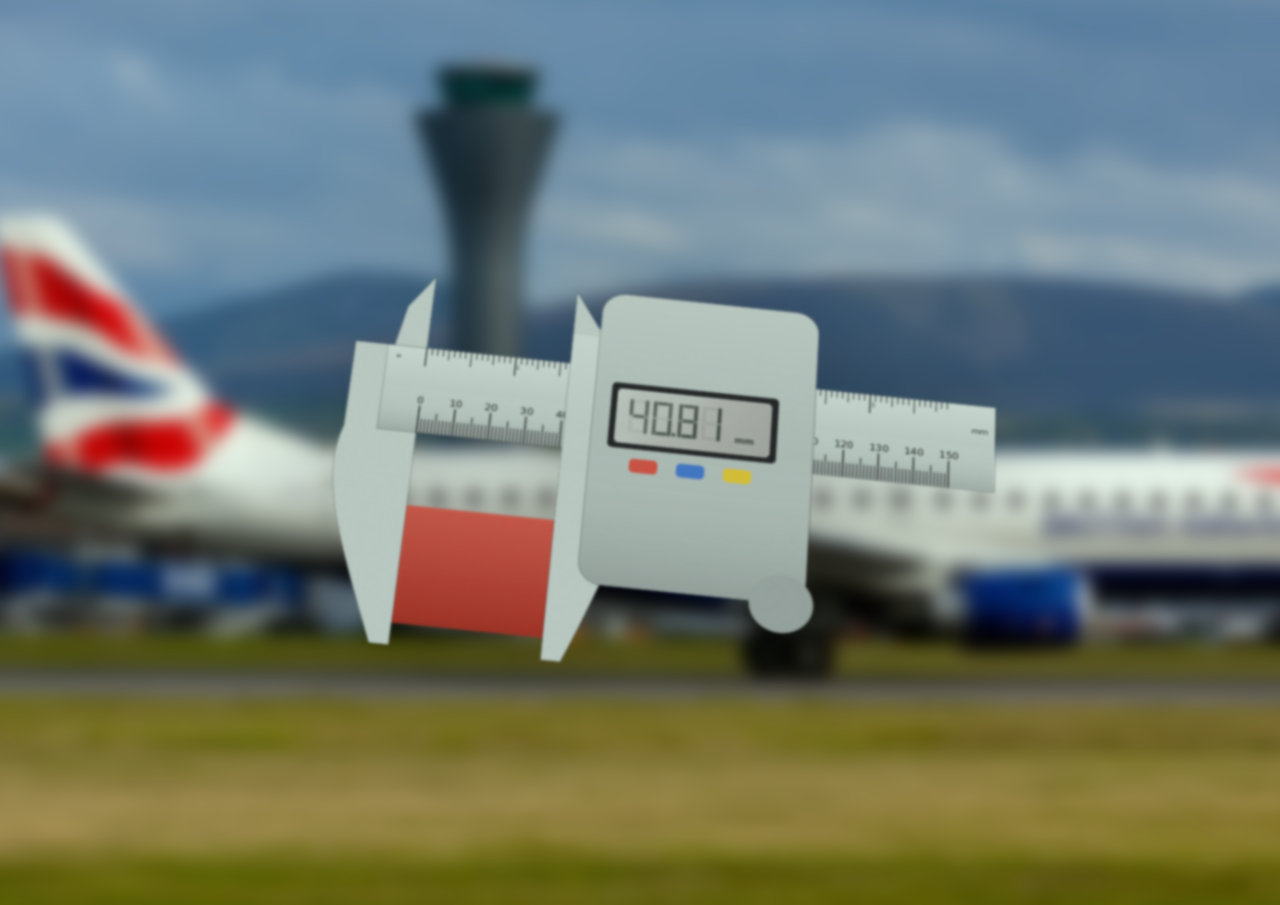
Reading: value=40.81 unit=mm
